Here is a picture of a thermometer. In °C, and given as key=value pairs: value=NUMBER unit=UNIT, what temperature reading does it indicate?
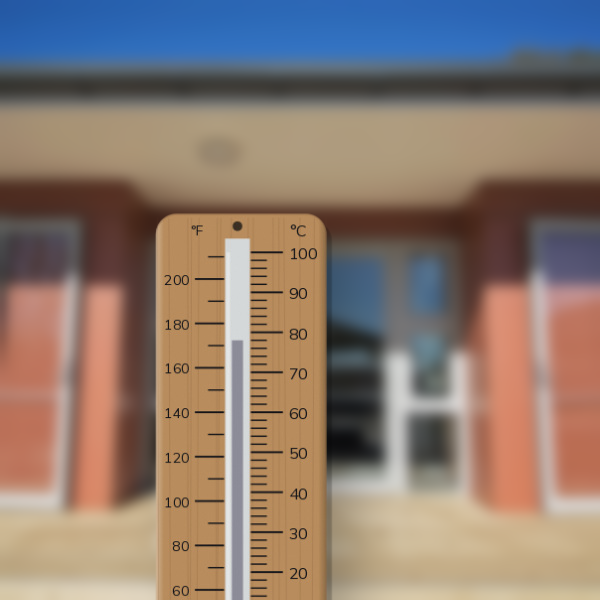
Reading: value=78 unit=°C
